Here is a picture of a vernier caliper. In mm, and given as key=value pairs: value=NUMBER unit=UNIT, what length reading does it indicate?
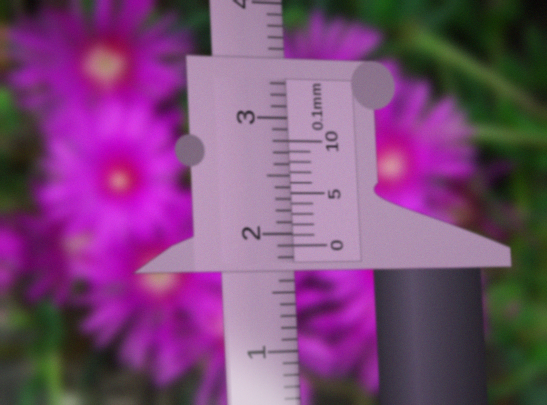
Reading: value=19.0 unit=mm
